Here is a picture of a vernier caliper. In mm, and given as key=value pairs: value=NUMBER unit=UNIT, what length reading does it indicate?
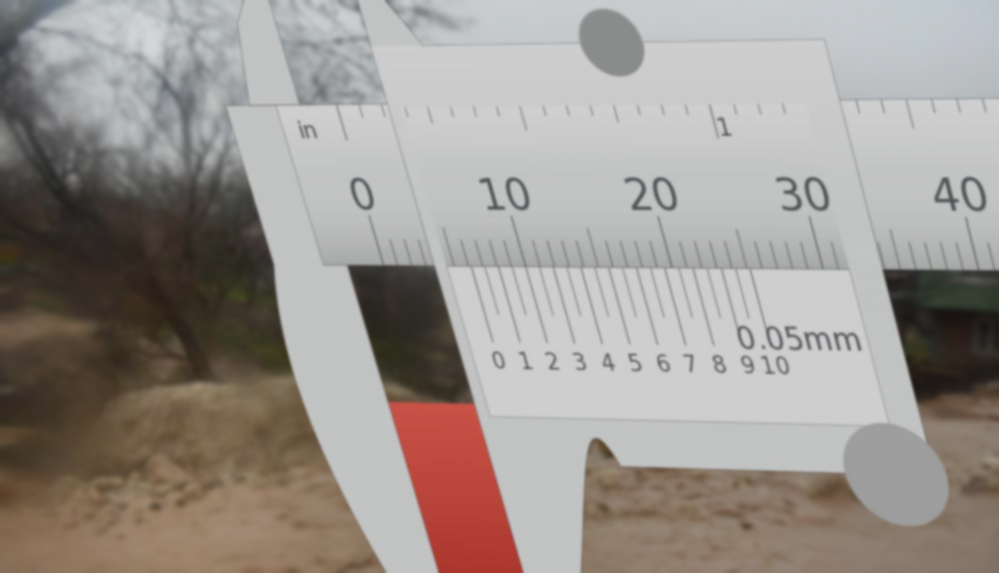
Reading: value=6.2 unit=mm
